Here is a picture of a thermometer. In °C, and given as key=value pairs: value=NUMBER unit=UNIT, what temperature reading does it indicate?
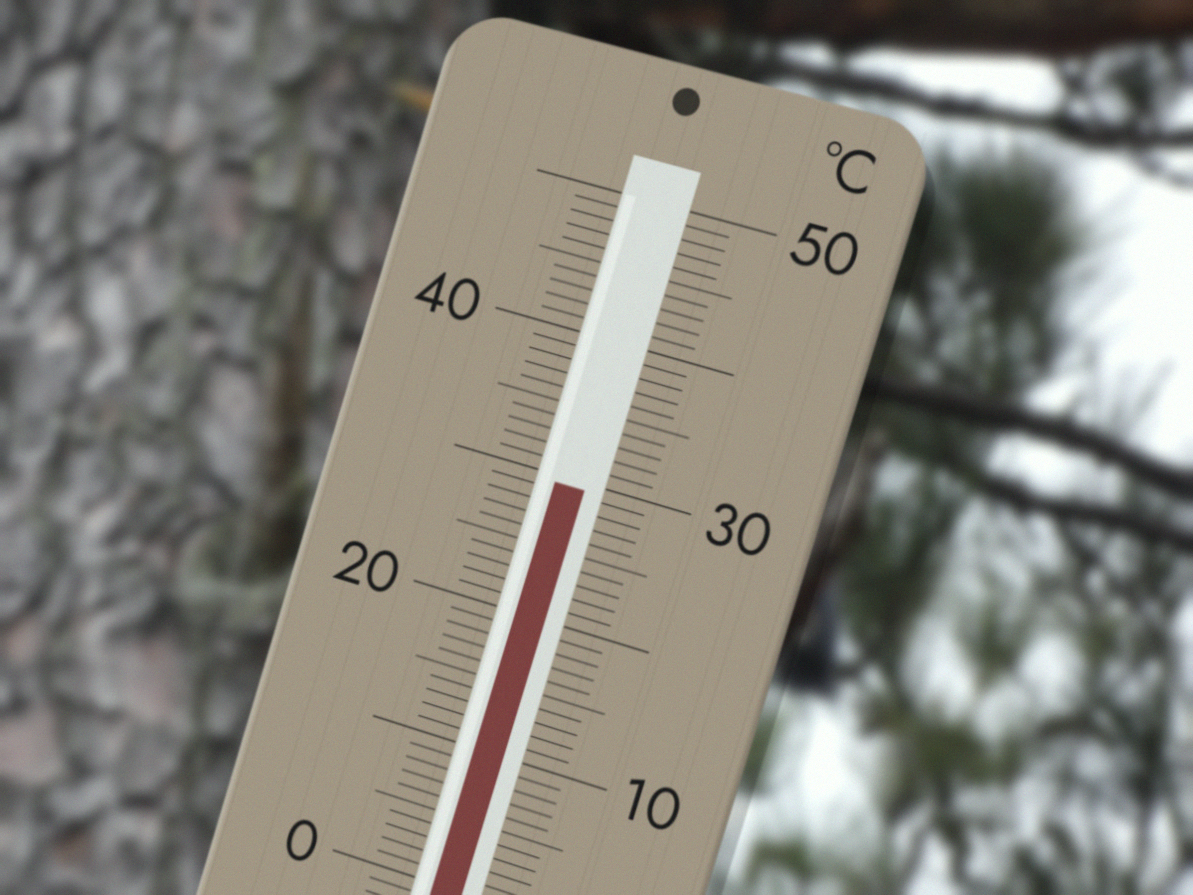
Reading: value=29.5 unit=°C
